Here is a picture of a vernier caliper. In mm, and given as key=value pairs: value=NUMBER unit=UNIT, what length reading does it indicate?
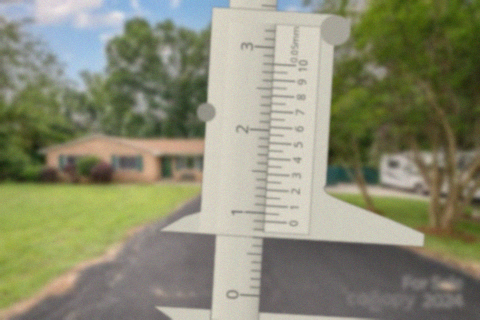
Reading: value=9.0 unit=mm
